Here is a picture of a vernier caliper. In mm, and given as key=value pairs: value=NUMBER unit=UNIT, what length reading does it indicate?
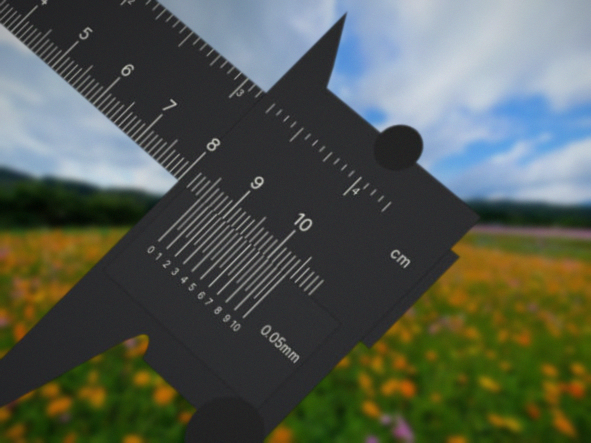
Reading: value=85.0 unit=mm
